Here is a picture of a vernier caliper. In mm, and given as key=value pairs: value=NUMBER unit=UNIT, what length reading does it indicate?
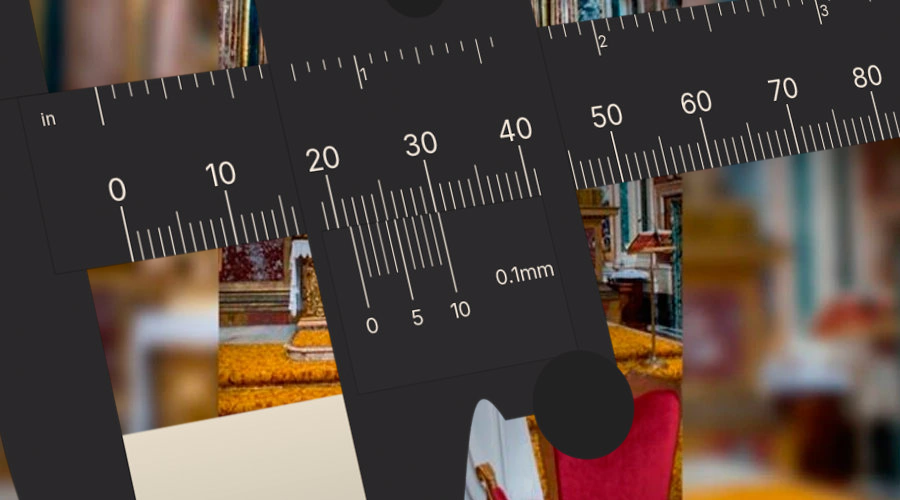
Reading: value=21.2 unit=mm
